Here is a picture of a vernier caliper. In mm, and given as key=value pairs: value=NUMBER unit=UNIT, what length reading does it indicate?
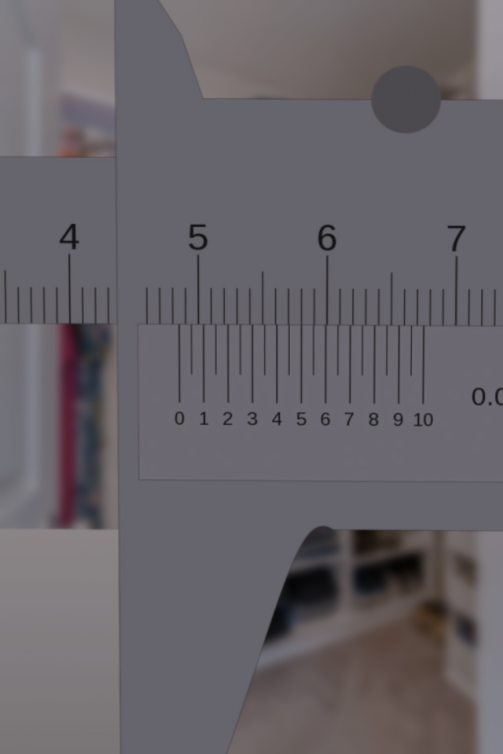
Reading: value=48.5 unit=mm
